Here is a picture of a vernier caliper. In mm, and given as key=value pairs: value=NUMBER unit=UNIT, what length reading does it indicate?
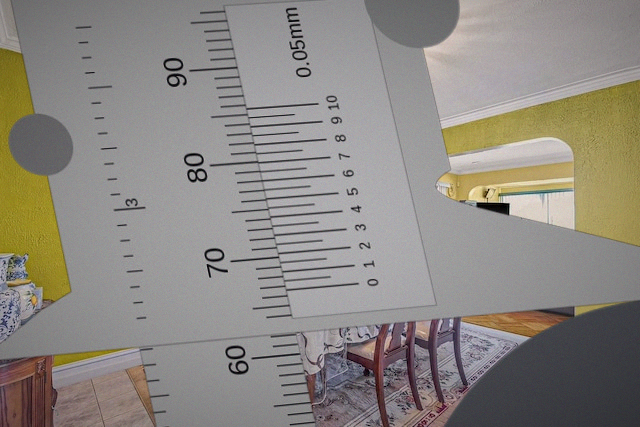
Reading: value=66.6 unit=mm
